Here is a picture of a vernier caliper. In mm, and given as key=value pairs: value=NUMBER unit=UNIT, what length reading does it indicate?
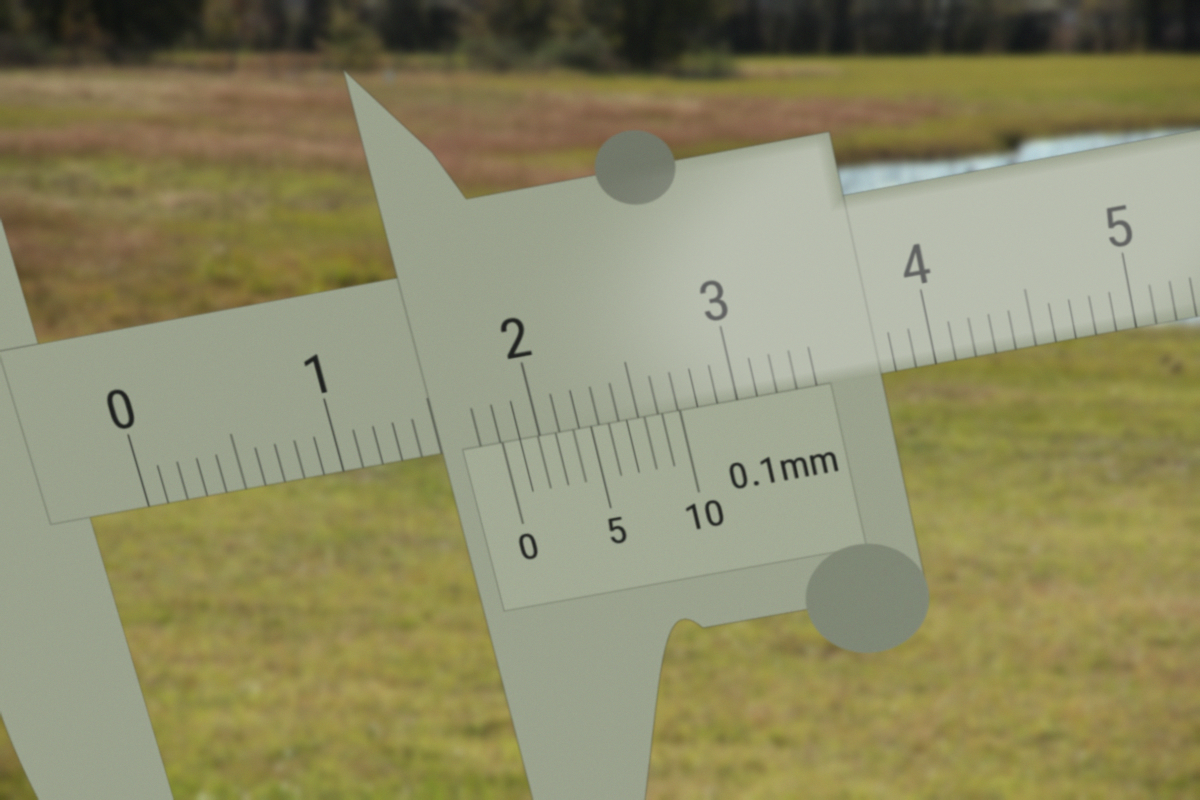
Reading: value=18.1 unit=mm
